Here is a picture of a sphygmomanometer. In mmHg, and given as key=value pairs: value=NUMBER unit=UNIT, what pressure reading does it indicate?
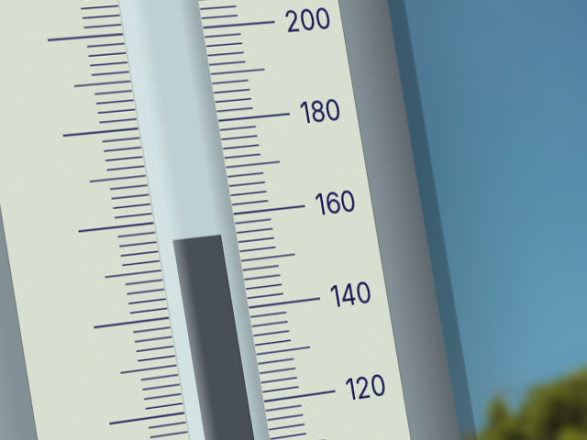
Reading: value=156 unit=mmHg
